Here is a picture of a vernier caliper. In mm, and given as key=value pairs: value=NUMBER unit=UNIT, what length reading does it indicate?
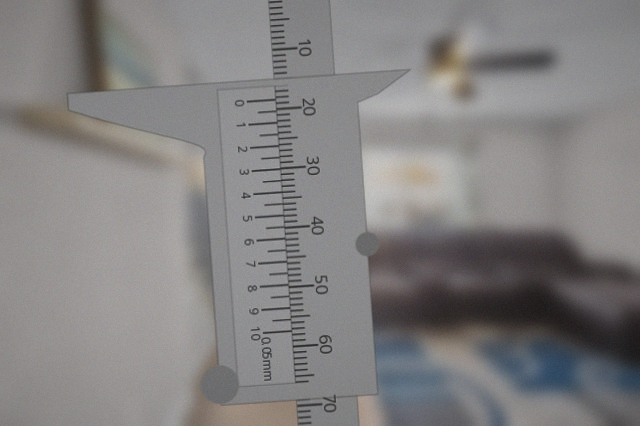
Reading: value=18.4 unit=mm
